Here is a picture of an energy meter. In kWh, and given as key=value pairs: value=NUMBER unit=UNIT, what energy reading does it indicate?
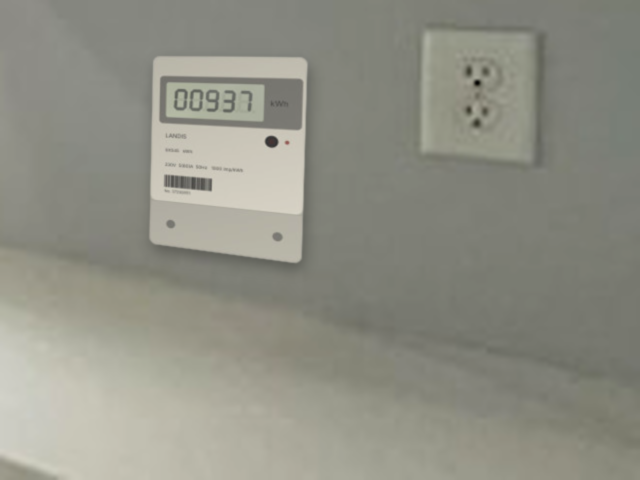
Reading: value=937 unit=kWh
